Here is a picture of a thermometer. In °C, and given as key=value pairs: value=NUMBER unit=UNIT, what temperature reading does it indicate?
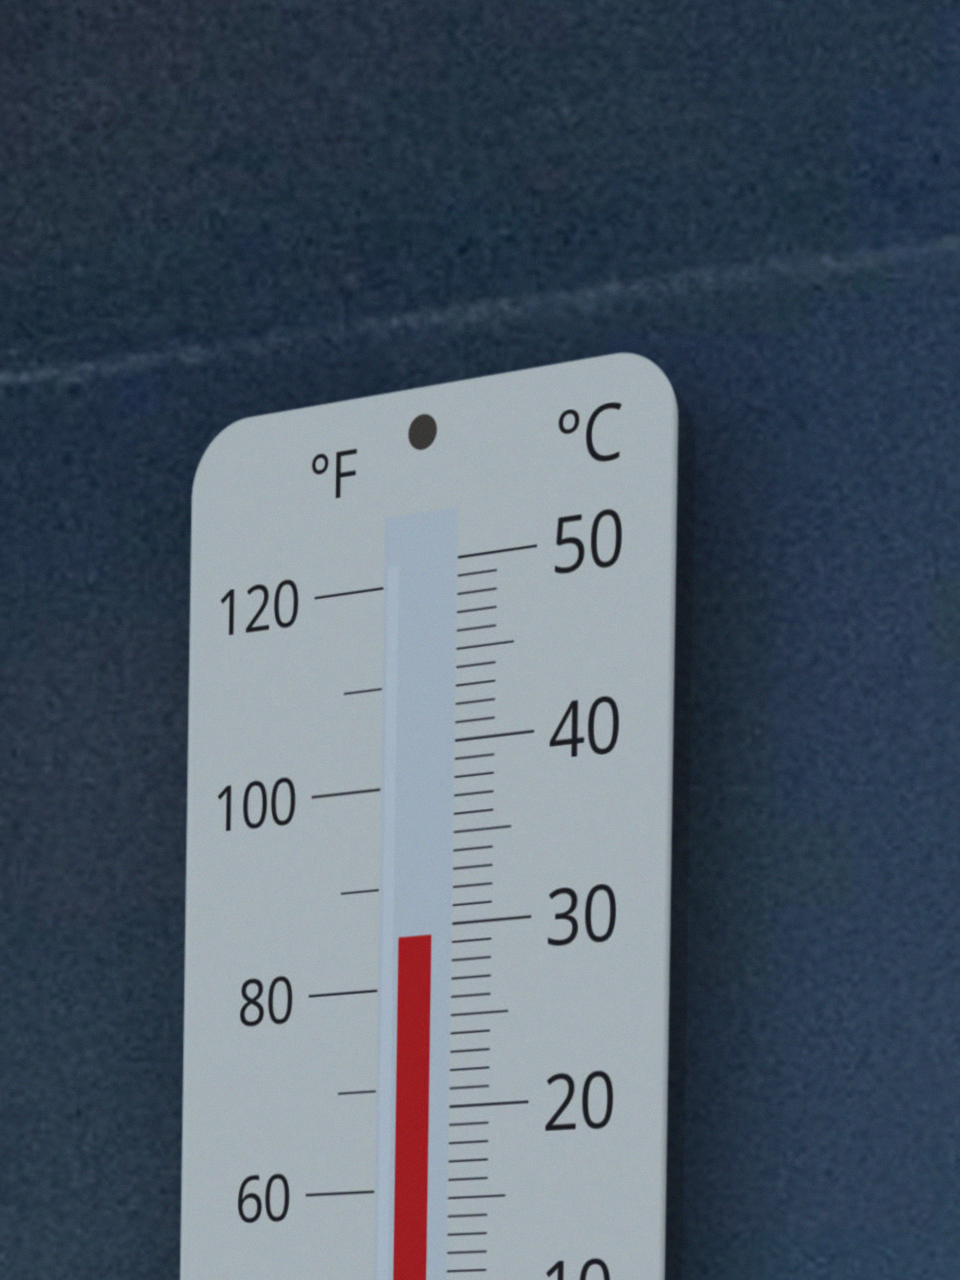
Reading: value=29.5 unit=°C
